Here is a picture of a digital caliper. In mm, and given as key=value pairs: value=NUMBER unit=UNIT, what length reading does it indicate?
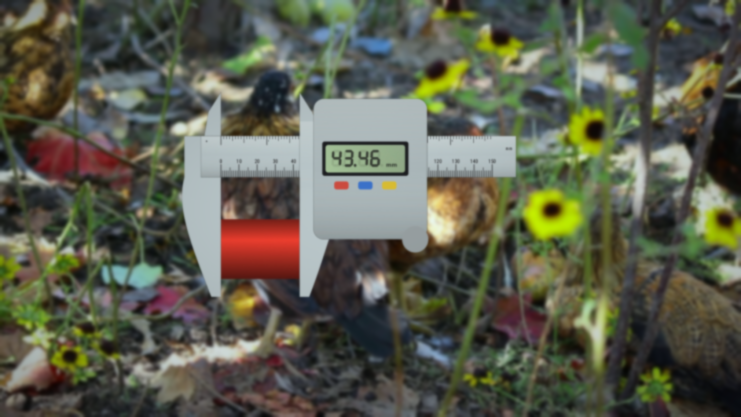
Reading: value=43.46 unit=mm
